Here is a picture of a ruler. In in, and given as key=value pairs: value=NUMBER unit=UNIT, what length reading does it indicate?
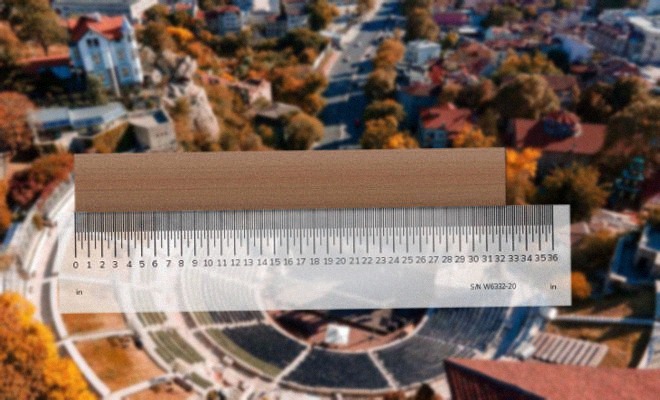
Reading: value=32.5 unit=in
